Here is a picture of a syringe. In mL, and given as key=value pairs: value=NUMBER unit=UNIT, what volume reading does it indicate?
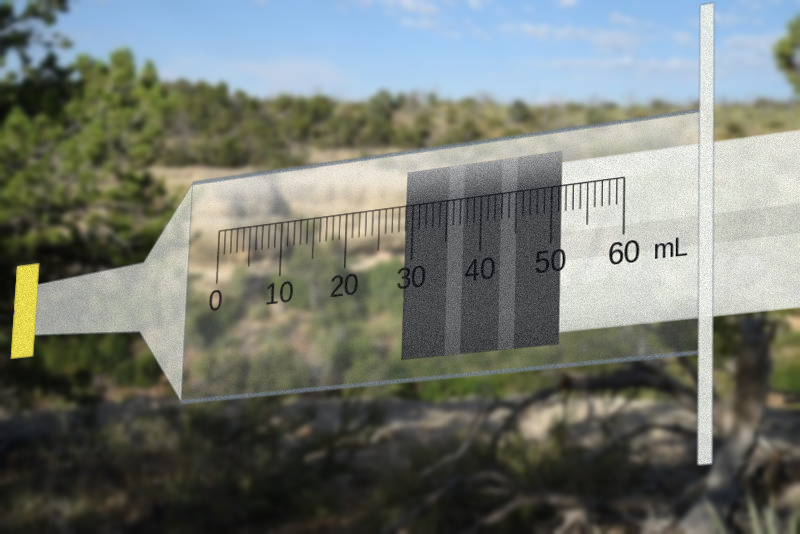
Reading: value=29 unit=mL
